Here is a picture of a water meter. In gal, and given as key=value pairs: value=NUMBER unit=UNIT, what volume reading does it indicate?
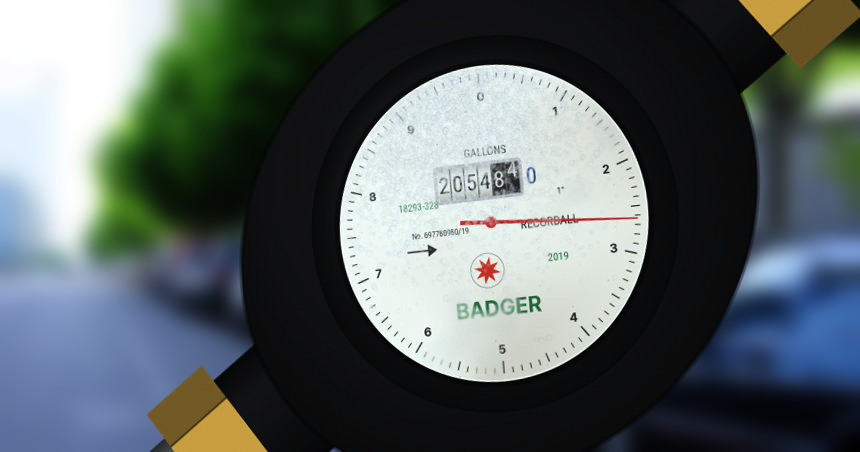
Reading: value=2054842.6 unit=gal
